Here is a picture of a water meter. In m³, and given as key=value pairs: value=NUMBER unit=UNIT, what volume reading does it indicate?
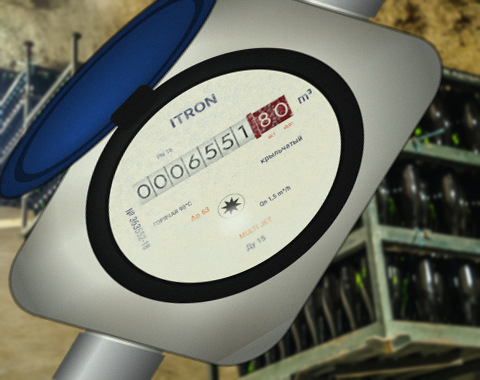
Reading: value=6551.80 unit=m³
